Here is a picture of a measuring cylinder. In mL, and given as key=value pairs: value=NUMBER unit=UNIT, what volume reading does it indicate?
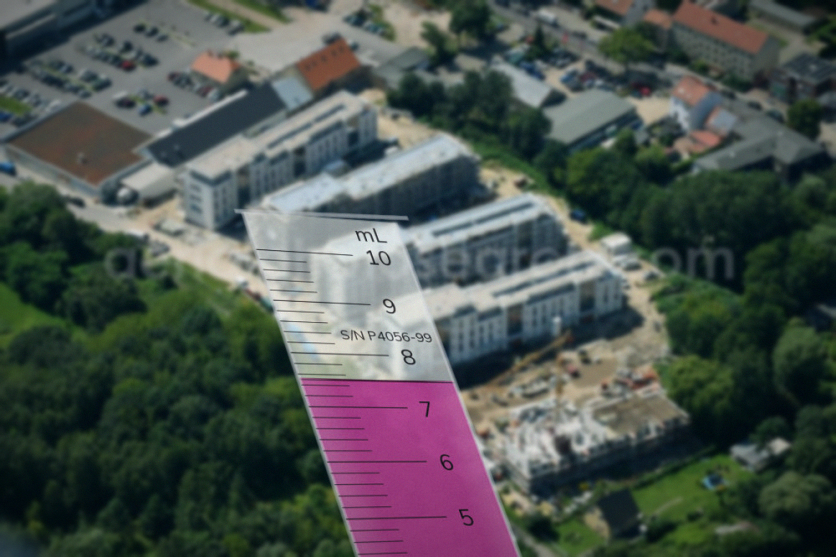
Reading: value=7.5 unit=mL
